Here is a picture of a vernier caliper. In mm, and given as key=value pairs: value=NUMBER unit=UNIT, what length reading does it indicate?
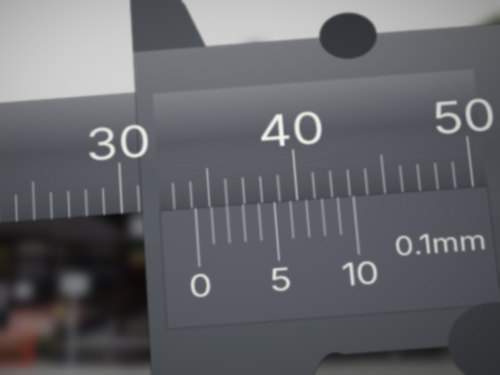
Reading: value=34.2 unit=mm
